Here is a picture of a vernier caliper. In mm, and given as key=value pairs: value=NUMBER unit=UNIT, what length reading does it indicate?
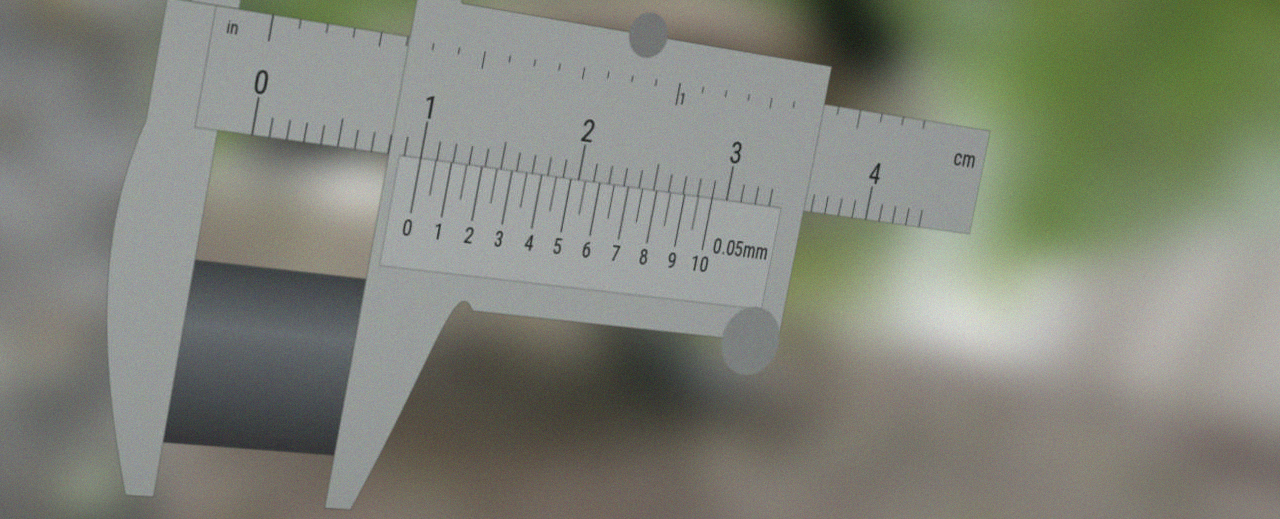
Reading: value=10.0 unit=mm
